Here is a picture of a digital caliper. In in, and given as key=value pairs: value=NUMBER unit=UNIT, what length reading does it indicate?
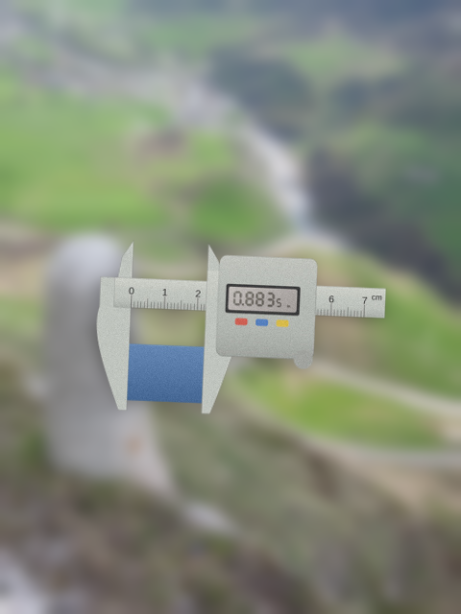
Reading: value=0.8835 unit=in
